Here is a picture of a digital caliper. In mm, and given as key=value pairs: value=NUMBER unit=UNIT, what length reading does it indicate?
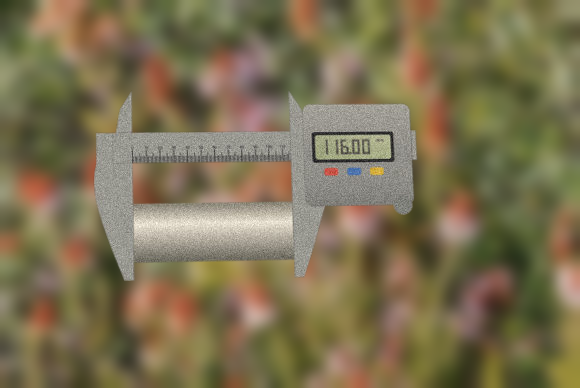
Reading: value=116.00 unit=mm
